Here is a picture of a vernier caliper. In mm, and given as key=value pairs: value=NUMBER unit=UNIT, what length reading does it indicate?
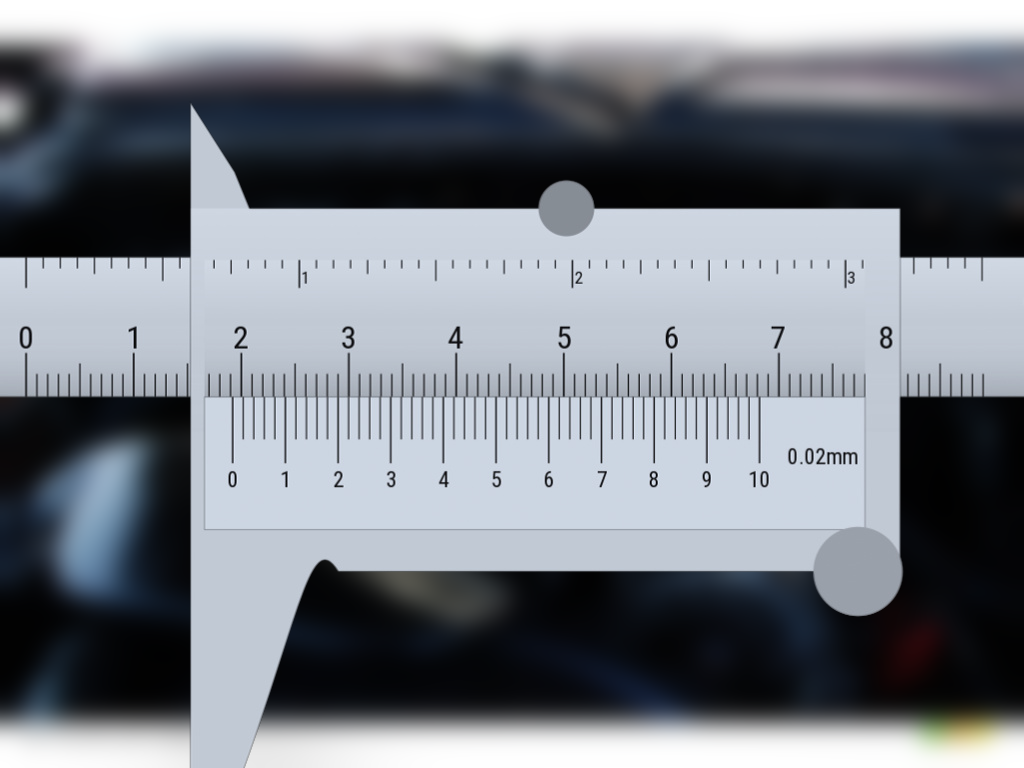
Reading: value=19.2 unit=mm
